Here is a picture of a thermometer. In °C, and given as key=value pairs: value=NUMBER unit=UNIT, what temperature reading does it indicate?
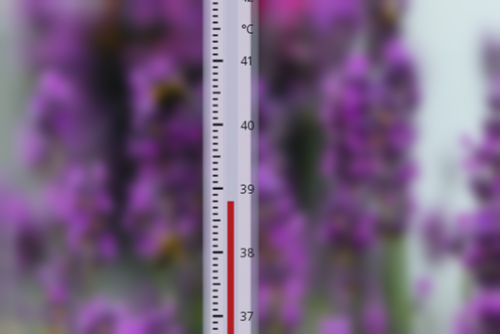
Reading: value=38.8 unit=°C
